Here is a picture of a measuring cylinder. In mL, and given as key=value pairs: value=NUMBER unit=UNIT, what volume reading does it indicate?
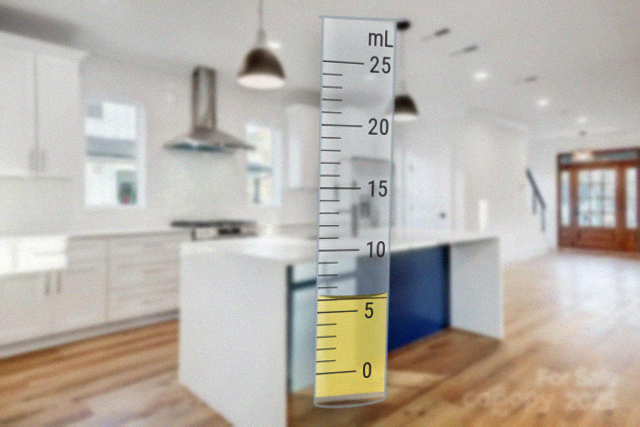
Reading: value=6 unit=mL
